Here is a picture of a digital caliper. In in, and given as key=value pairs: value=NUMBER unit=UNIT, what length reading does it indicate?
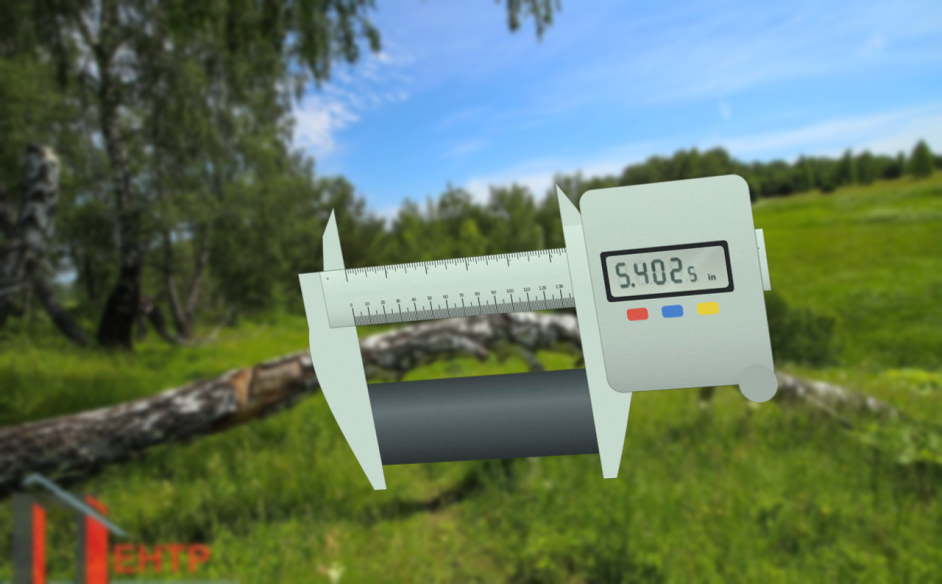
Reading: value=5.4025 unit=in
